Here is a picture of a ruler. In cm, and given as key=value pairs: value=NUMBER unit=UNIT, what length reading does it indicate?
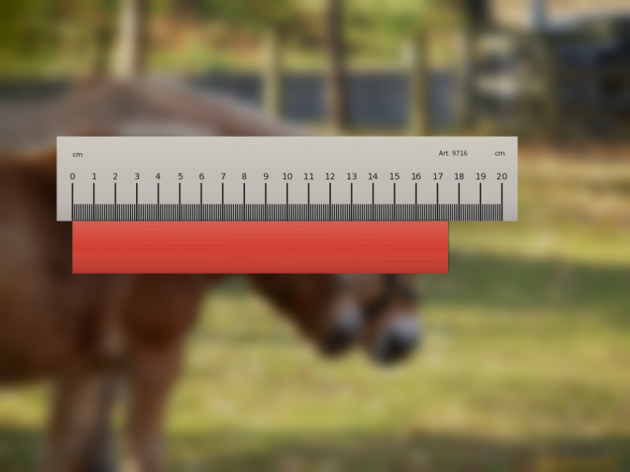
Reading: value=17.5 unit=cm
